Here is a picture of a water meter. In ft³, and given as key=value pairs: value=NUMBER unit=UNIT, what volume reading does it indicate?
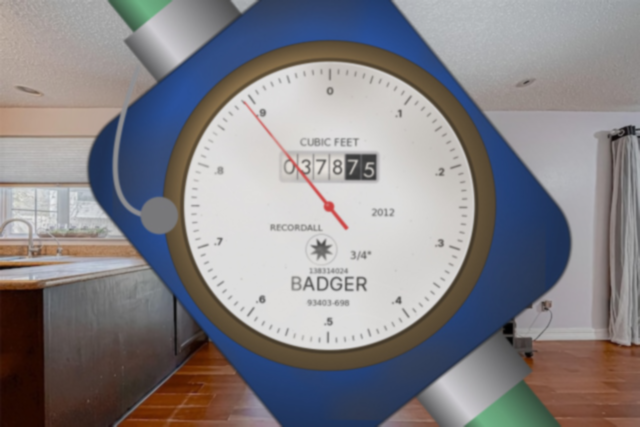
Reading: value=37874.89 unit=ft³
